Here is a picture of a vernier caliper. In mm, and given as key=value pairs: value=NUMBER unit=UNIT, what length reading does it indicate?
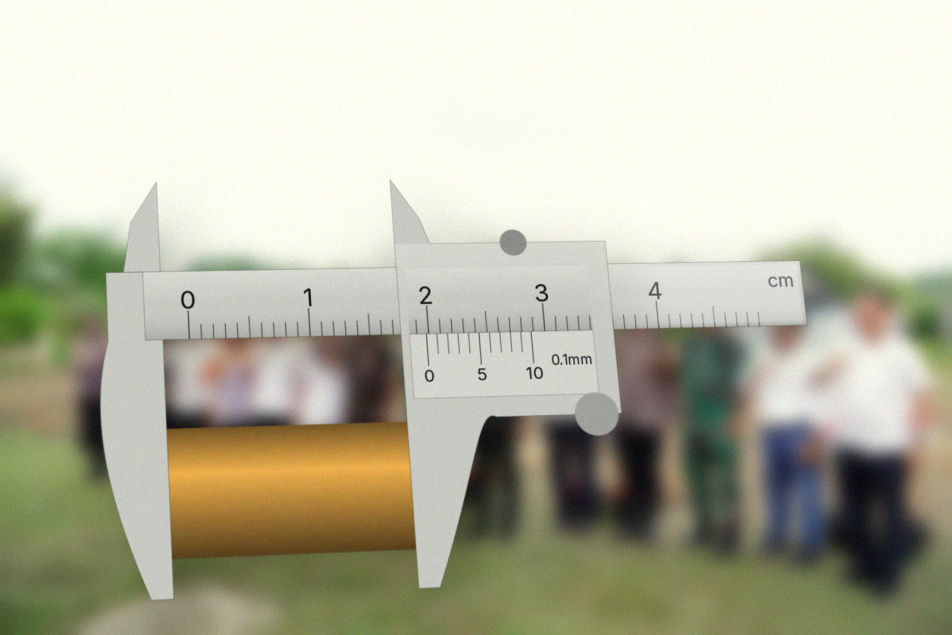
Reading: value=19.8 unit=mm
